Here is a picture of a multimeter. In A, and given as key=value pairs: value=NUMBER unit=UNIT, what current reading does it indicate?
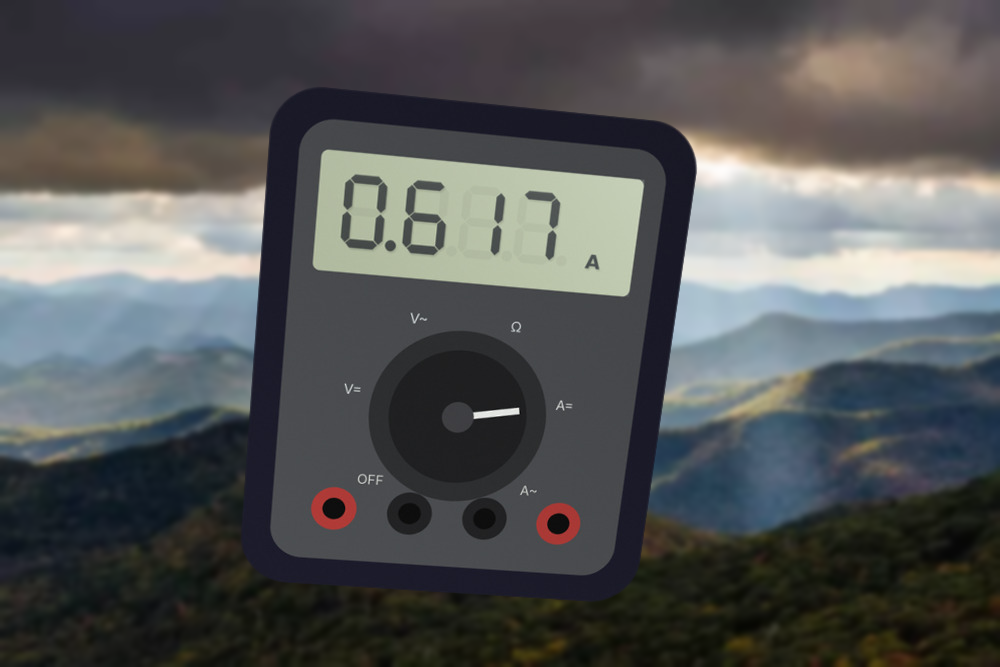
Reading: value=0.617 unit=A
